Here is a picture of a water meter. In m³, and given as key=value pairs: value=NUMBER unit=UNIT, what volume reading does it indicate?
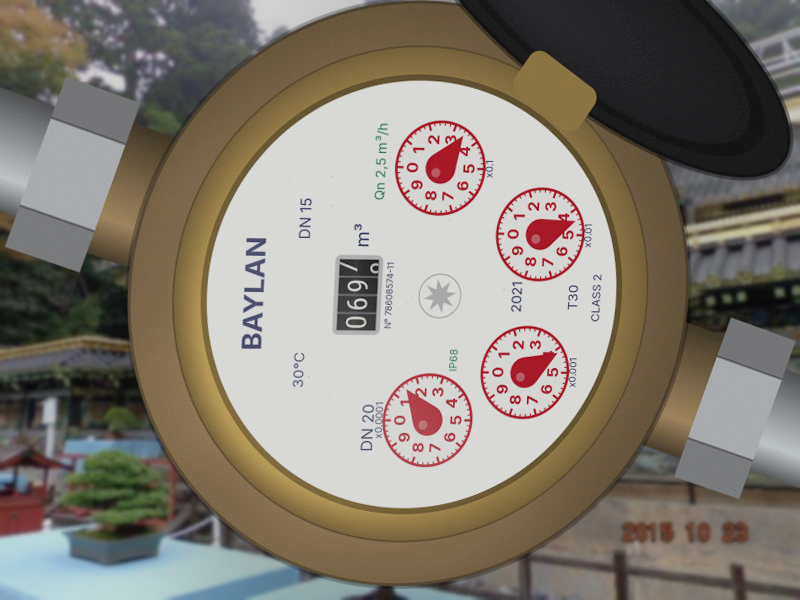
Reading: value=697.3441 unit=m³
